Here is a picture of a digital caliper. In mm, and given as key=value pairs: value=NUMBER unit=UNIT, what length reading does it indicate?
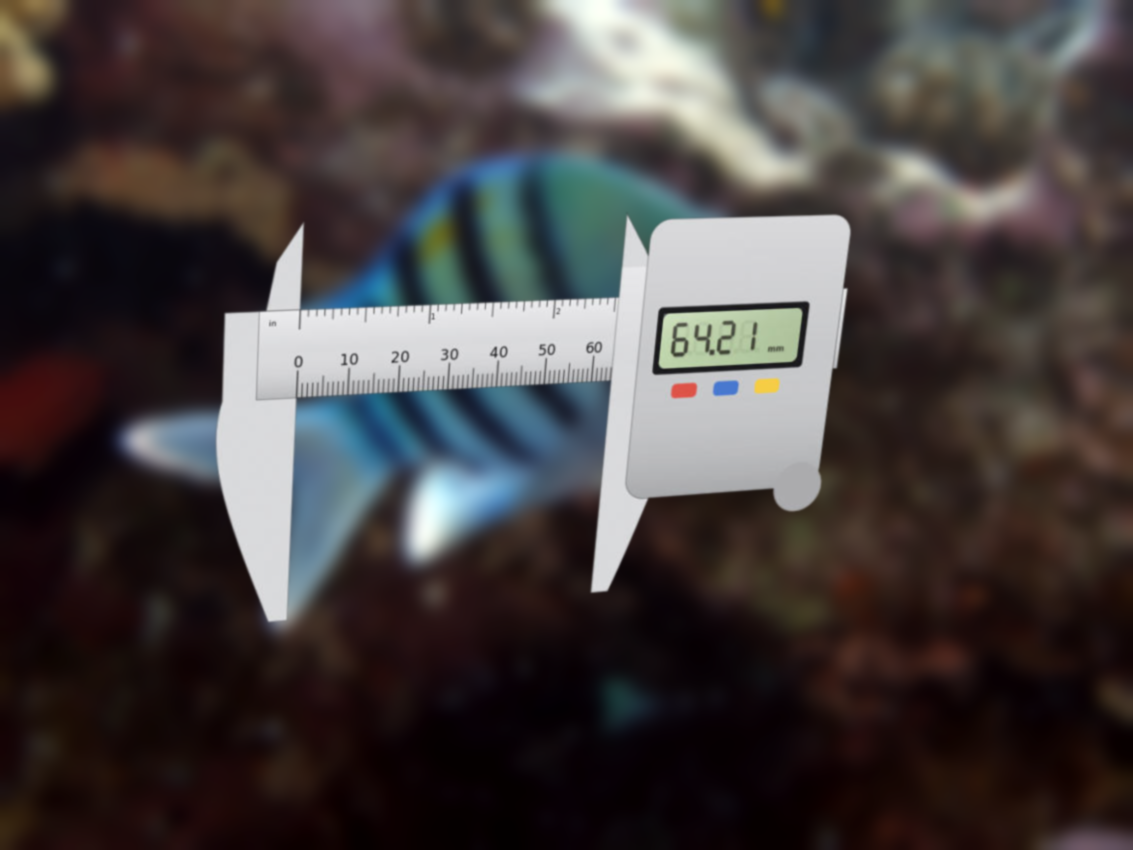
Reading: value=64.21 unit=mm
